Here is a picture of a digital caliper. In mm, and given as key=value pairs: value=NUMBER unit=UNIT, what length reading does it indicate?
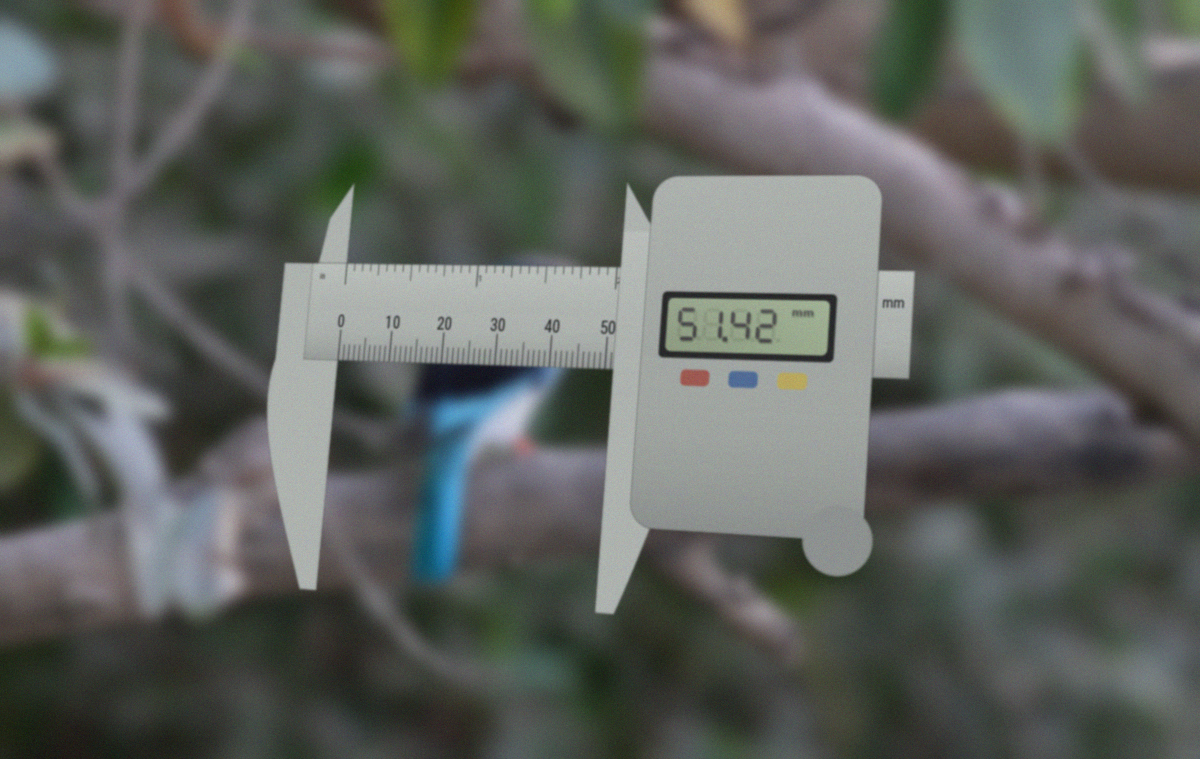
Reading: value=51.42 unit=mm
